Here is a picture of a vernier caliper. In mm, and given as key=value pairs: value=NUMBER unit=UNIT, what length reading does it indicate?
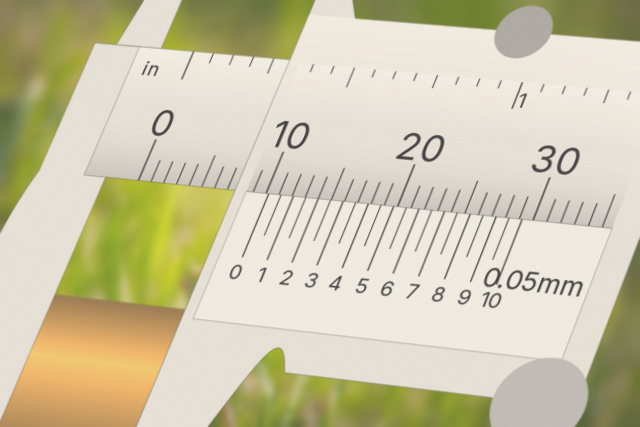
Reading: value=10.2 unit=mm
